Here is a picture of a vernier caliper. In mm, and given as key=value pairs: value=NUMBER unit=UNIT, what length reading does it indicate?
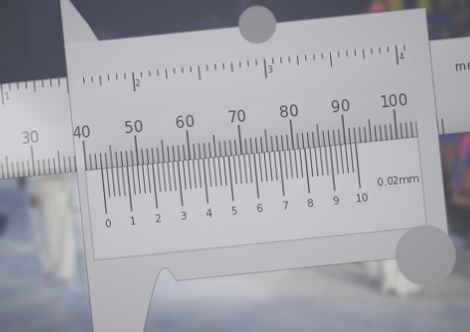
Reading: value=43.0 unit=mm
